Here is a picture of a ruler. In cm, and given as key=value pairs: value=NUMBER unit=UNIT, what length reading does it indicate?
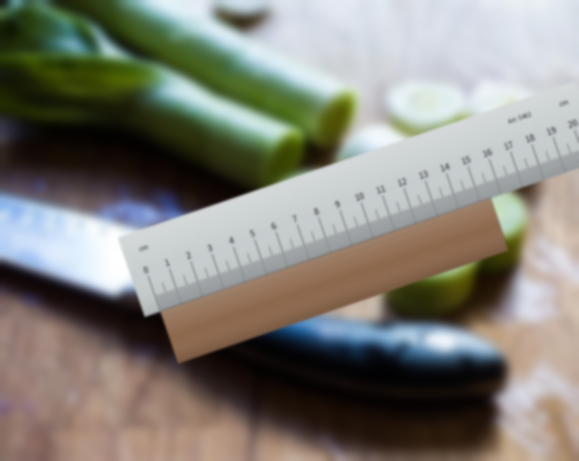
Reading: value=15.5 unit=cm
